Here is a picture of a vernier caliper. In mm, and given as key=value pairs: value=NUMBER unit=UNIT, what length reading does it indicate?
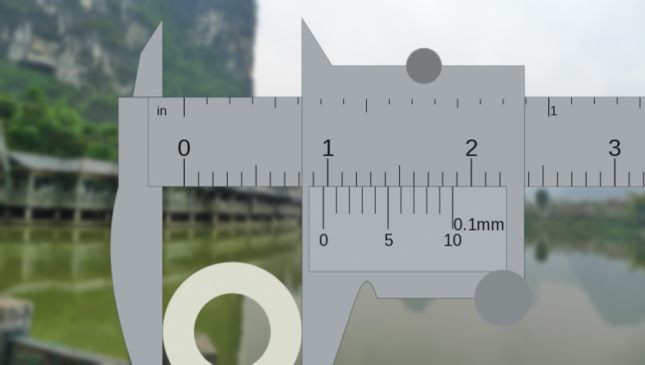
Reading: value=9.7 unit=mm
